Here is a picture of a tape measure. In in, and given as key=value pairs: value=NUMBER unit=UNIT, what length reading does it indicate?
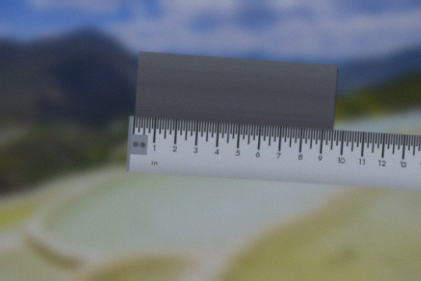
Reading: value=9.5 unit=in
